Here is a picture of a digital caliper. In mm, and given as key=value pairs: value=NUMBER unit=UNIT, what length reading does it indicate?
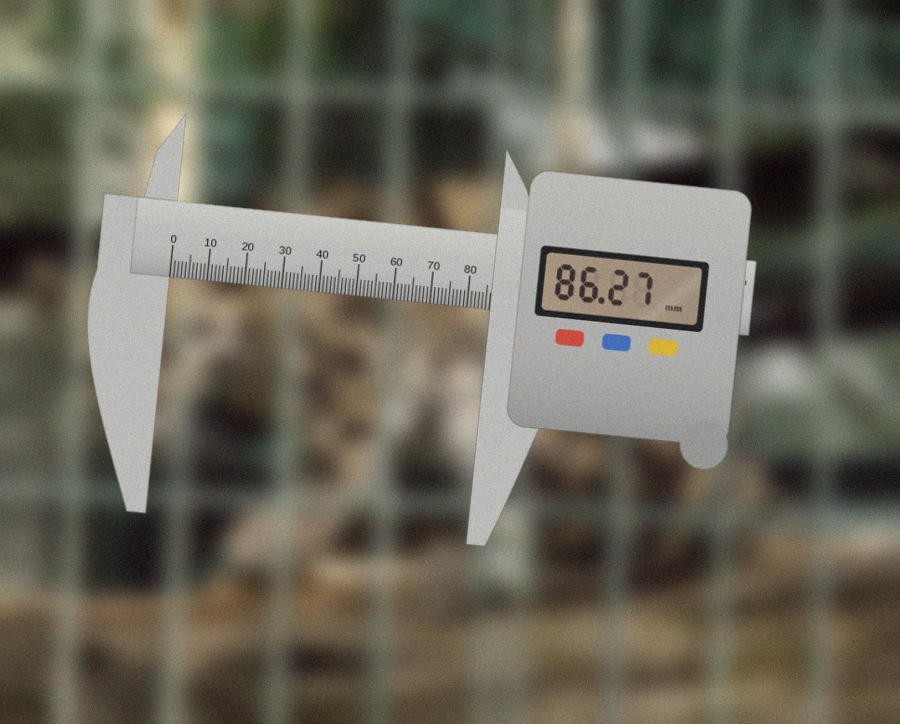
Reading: value=86.27 unit=mm
